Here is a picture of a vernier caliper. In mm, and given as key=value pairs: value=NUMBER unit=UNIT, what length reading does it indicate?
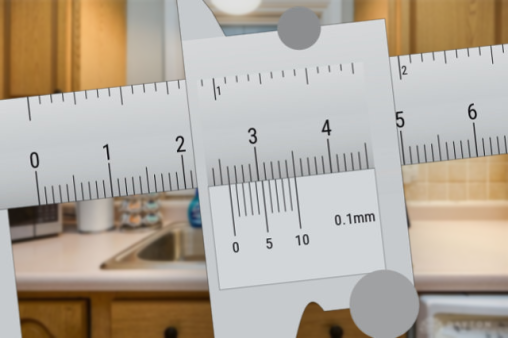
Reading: value=26.0 unit=mm
